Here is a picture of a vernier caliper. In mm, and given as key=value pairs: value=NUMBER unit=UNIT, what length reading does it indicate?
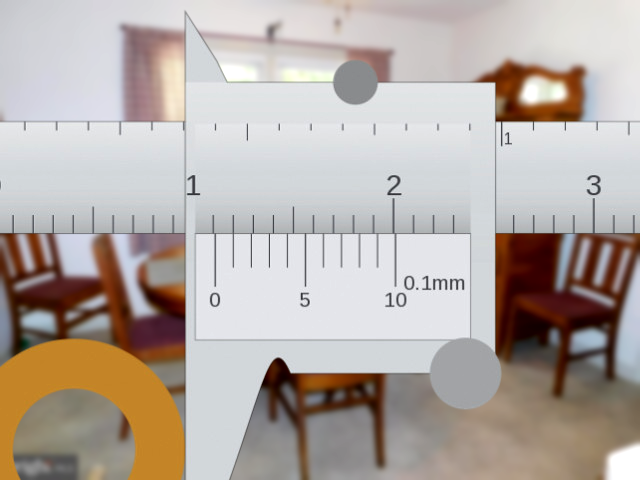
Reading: value=11.1 unit=mm
